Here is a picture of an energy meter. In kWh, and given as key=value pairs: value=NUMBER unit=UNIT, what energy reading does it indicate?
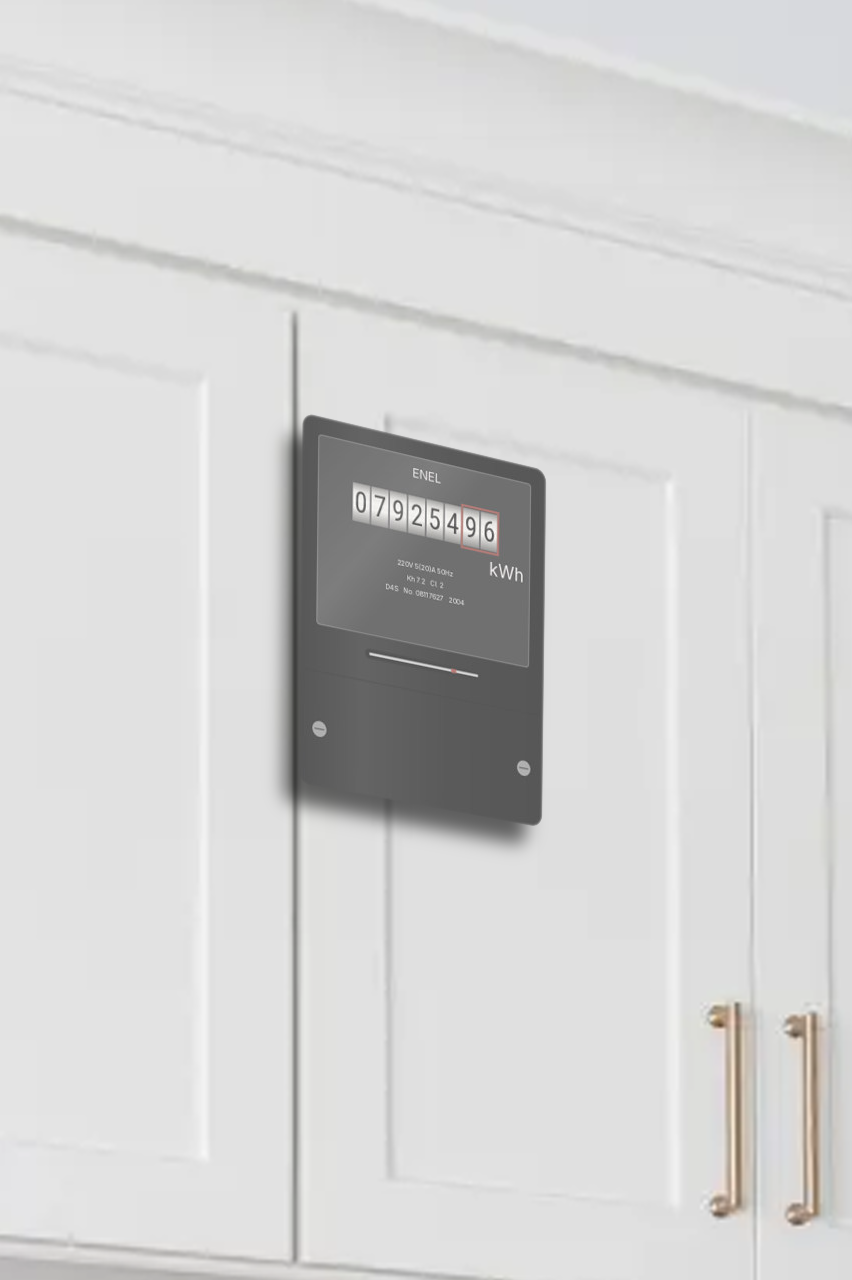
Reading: value=79254.96 unit=kWh
